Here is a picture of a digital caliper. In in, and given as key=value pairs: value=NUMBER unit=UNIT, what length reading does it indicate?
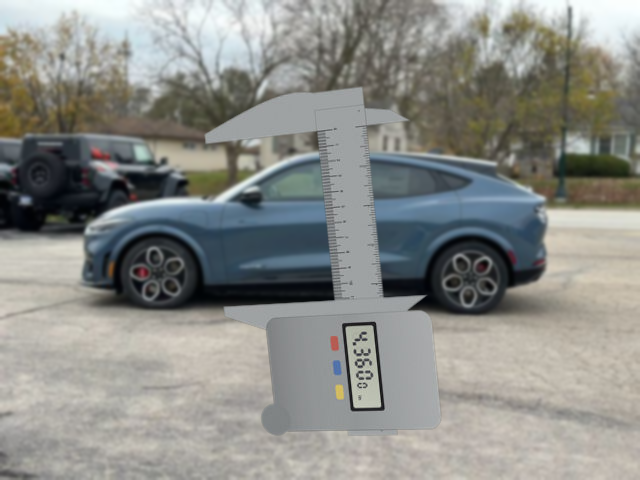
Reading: value=4.3600 unit=in
